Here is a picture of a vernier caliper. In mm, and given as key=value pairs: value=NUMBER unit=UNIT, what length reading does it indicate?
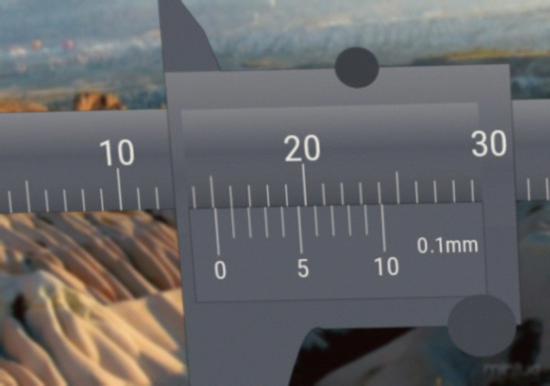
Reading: value=15.1 unit=mm
